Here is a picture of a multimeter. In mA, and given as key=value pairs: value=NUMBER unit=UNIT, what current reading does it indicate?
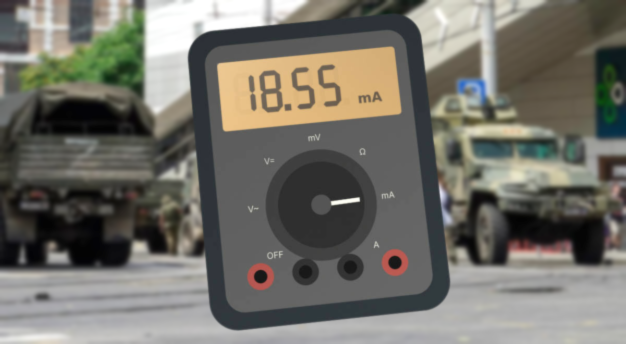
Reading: value=18.55 unit=mA
